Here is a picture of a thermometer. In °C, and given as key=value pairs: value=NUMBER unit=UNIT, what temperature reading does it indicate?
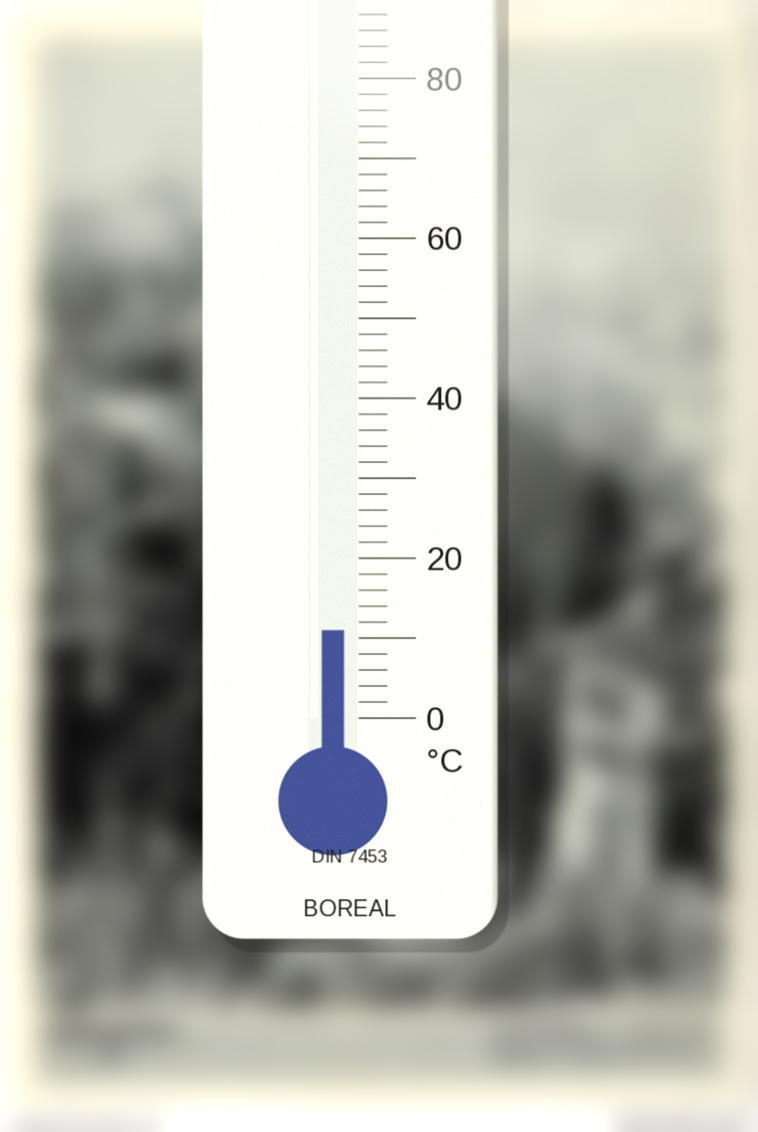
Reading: value=11 unit=°C
